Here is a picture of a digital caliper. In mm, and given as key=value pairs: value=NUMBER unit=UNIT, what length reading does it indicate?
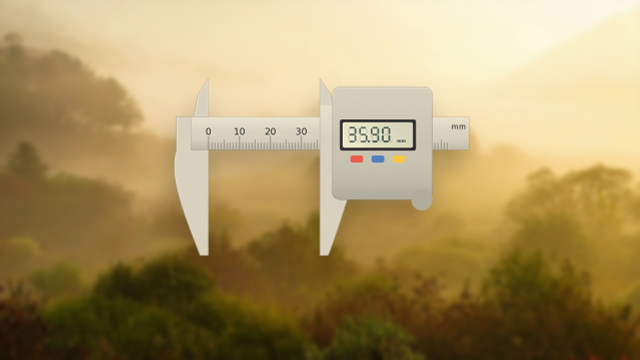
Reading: value=35.90 unit=mm
